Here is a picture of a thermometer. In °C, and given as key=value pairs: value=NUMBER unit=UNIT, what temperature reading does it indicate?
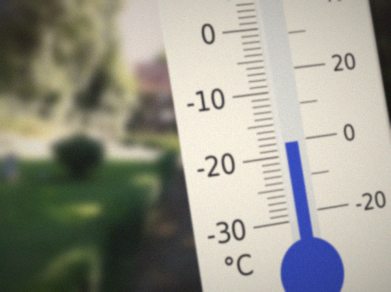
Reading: value=-18 unit=°C
